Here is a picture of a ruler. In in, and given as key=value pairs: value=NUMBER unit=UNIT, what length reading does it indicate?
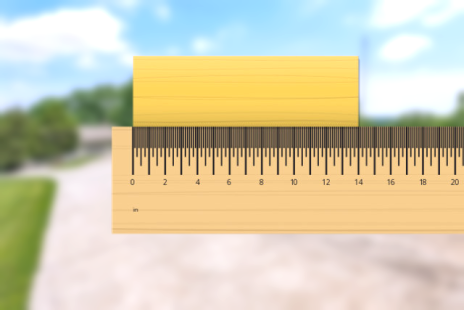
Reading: value=14 unit=in
